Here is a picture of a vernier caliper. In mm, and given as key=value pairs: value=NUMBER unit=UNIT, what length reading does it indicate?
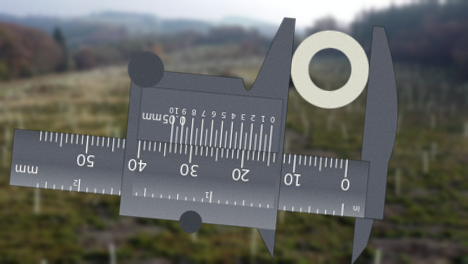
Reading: value=15.0 unit=mm
